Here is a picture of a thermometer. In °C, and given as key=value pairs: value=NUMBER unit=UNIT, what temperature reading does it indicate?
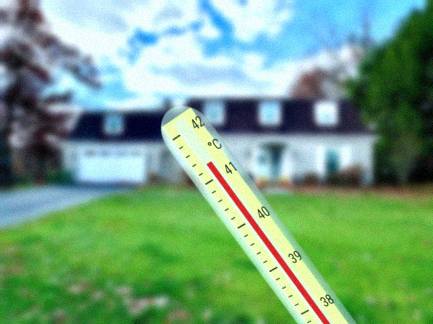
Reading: value=41.3 unit=°C
